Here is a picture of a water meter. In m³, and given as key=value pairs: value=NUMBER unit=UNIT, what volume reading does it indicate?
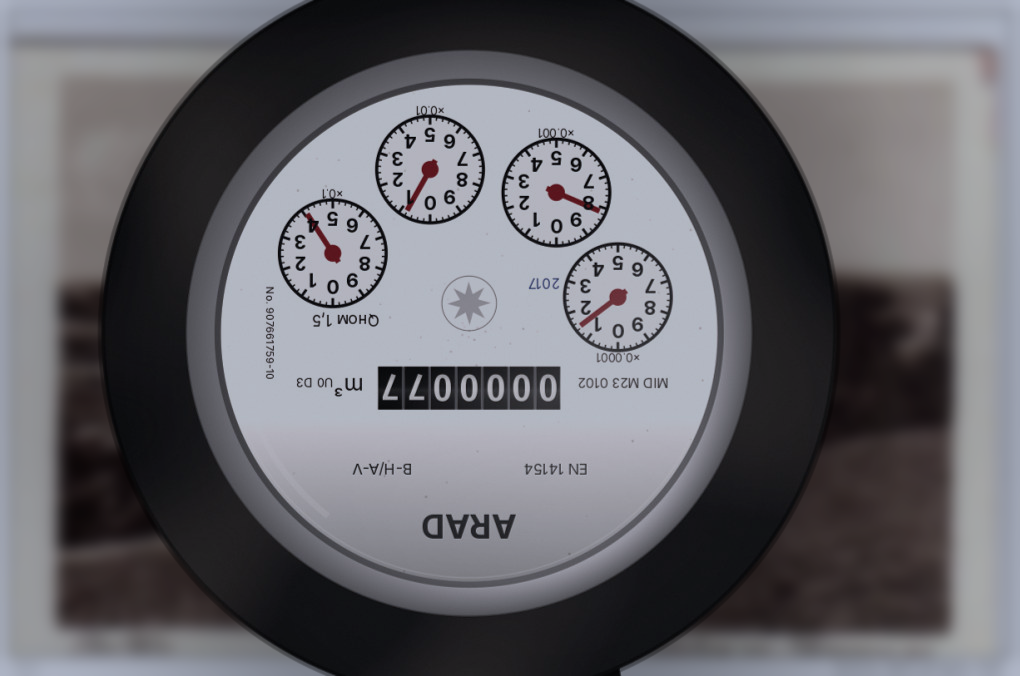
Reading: value=77.4081 unit=m³
